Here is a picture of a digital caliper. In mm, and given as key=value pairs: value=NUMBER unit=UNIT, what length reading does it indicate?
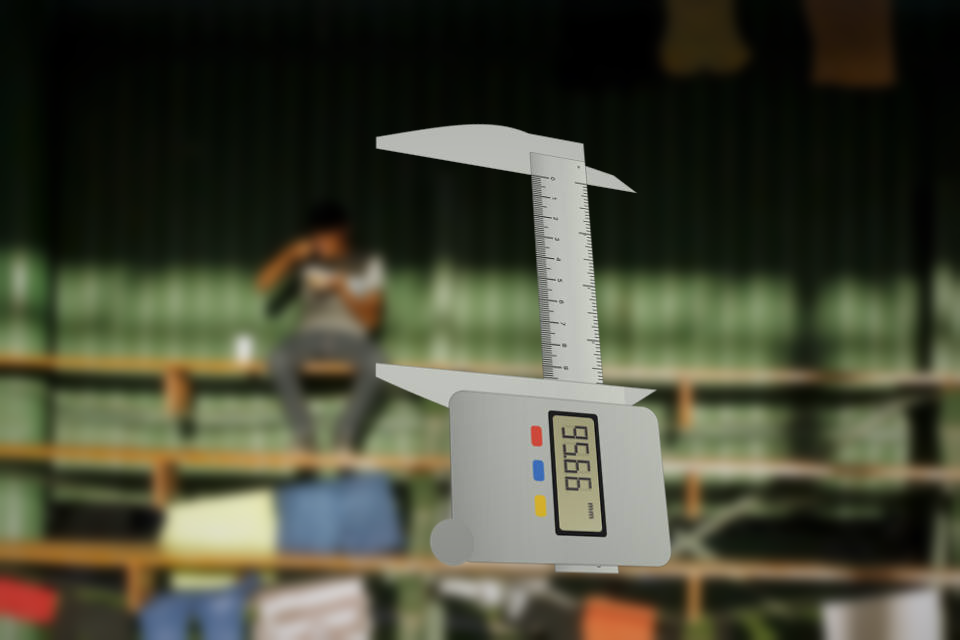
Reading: value=95.66 unit=mm
